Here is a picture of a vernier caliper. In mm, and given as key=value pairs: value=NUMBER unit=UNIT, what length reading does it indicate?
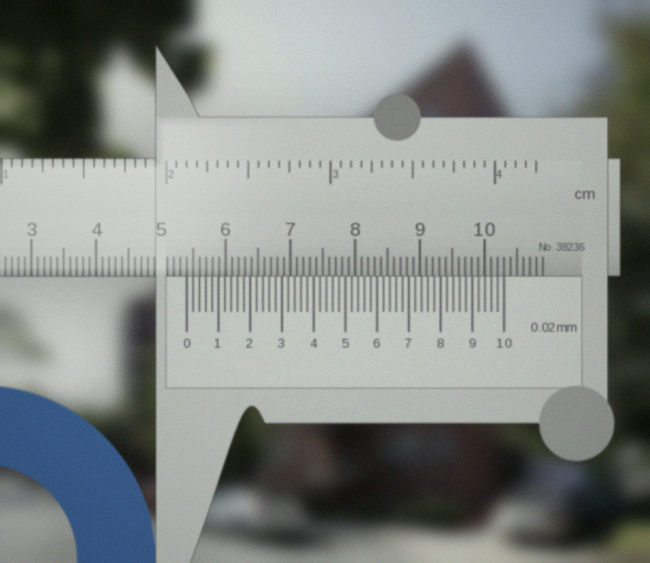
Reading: value=54.0 unit=mm
